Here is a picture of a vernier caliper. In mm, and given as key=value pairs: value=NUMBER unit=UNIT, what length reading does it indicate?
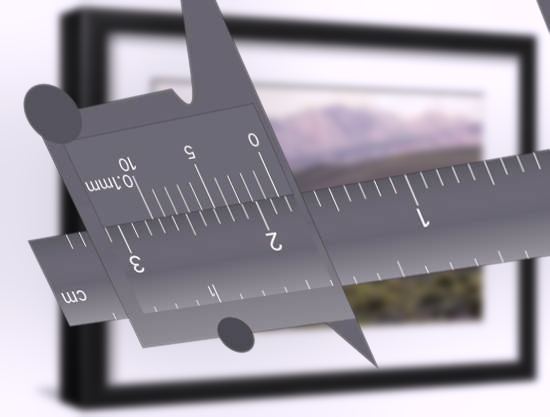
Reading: value=18.4 unit=mm
